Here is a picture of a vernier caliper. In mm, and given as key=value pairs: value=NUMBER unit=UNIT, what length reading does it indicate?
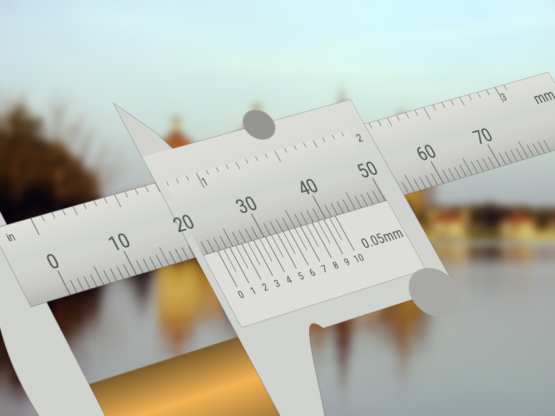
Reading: value=22.6 unit=mm
